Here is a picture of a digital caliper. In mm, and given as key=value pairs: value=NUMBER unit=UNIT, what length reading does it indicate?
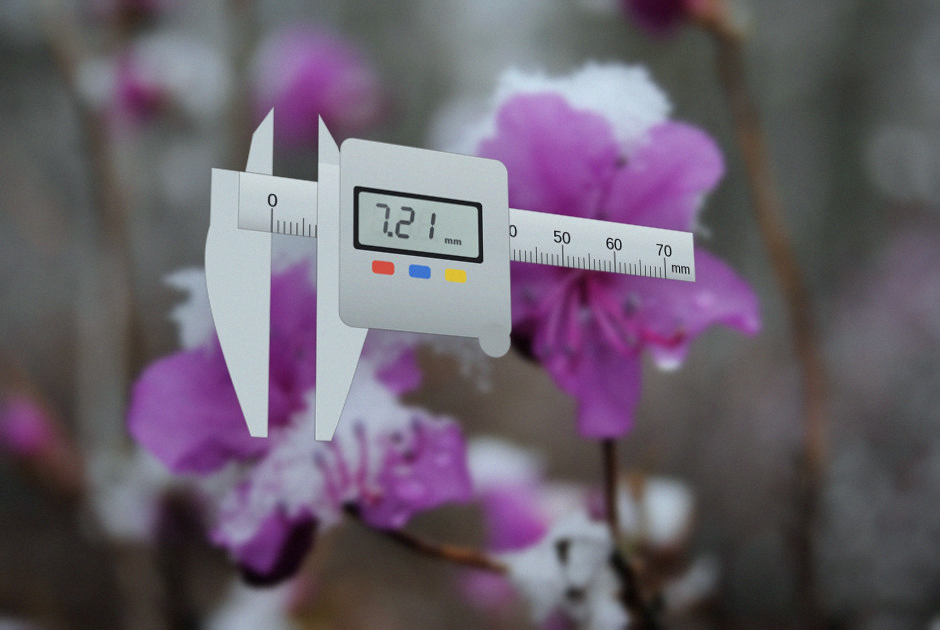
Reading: value=7.21 unit=mm
